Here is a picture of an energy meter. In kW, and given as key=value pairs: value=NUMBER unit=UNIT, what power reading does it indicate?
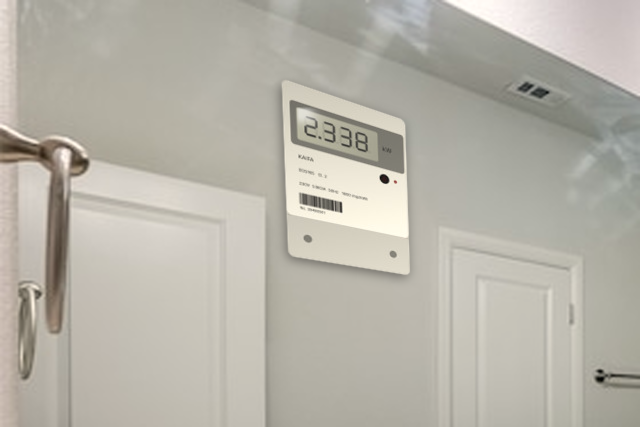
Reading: value=2.338 unit=kW
